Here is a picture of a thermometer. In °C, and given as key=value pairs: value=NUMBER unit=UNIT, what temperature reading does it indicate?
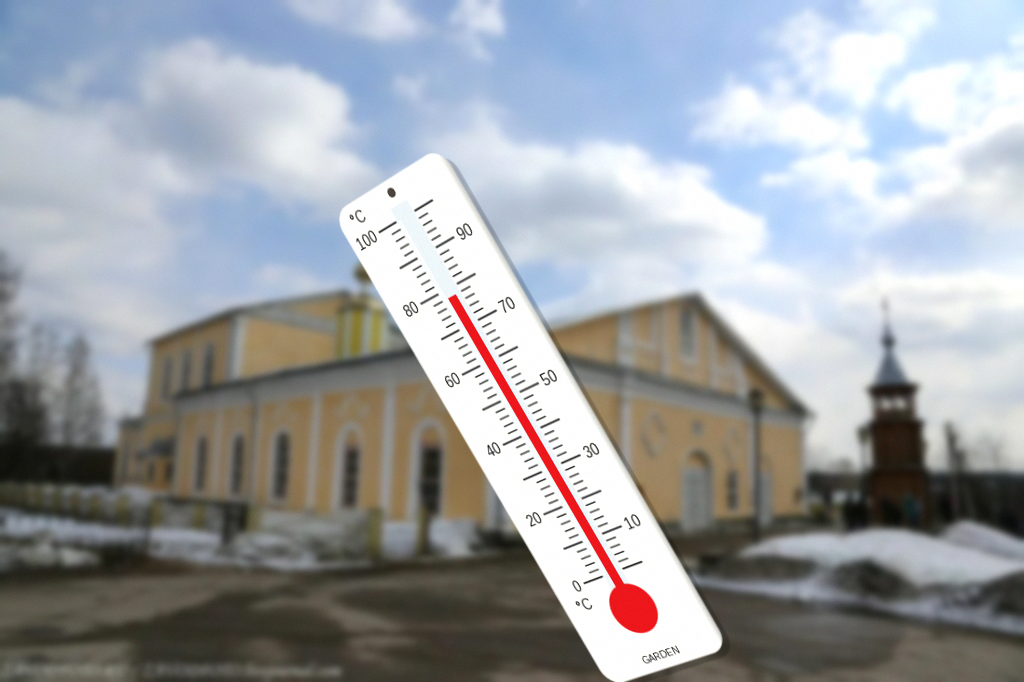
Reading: value=78 unit=°C
